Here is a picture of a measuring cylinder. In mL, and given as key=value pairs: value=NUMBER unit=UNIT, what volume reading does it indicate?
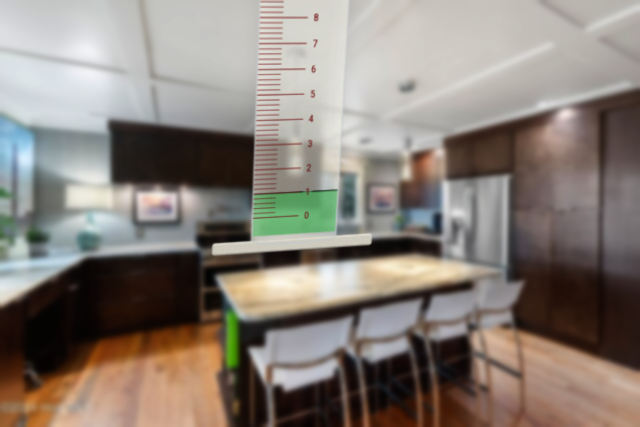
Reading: value=1 unit=mL
